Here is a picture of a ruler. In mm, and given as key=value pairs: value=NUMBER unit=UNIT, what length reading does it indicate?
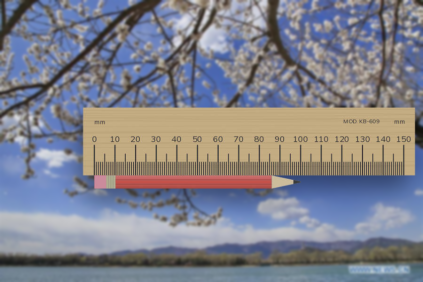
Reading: value=100 unit=mm
